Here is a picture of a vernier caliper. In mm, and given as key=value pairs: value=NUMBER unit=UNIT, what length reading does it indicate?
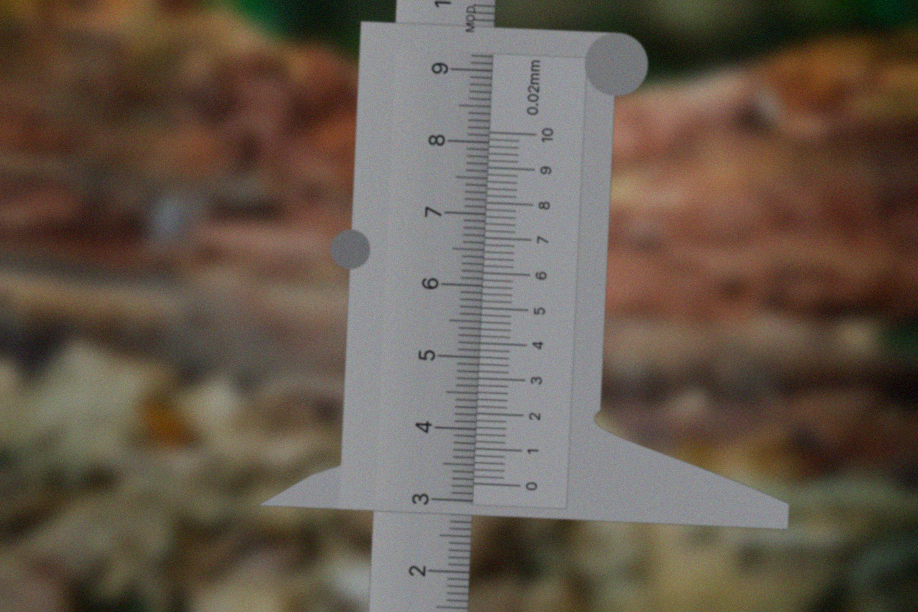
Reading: value=32.4 unit=mm
